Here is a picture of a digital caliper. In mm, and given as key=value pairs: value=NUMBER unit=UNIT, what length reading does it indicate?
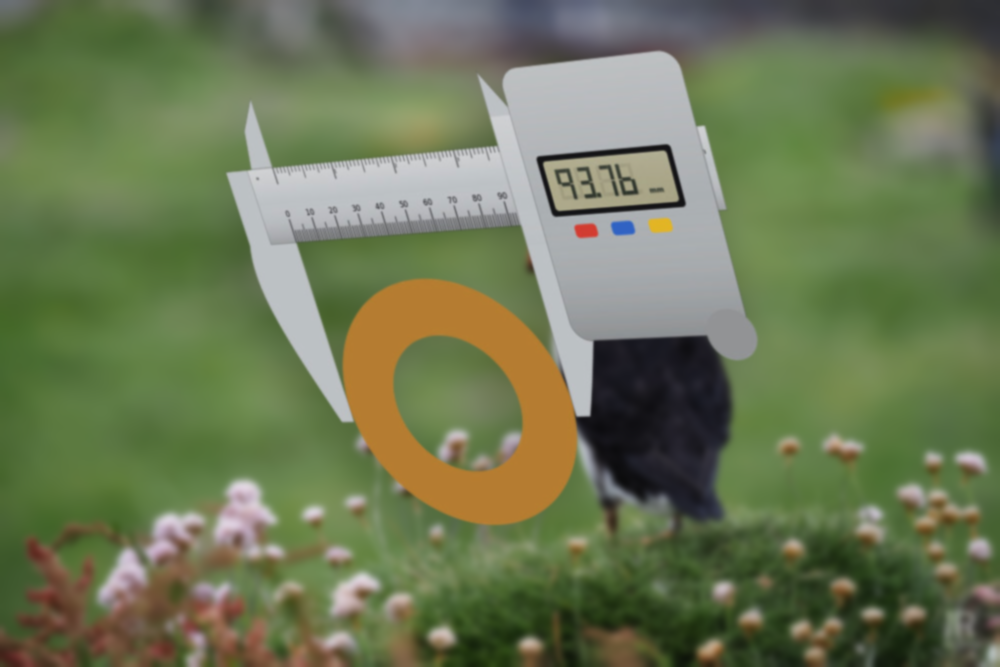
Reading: value=93.76 unit=mm
